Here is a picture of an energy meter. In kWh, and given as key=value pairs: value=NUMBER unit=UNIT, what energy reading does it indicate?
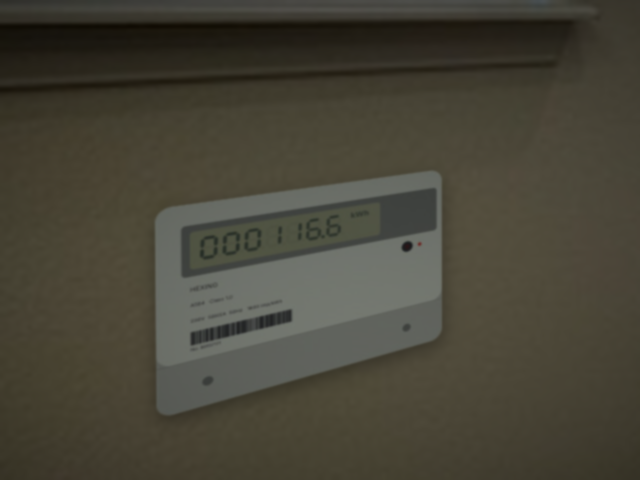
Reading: value=116.6 unit=kWh
